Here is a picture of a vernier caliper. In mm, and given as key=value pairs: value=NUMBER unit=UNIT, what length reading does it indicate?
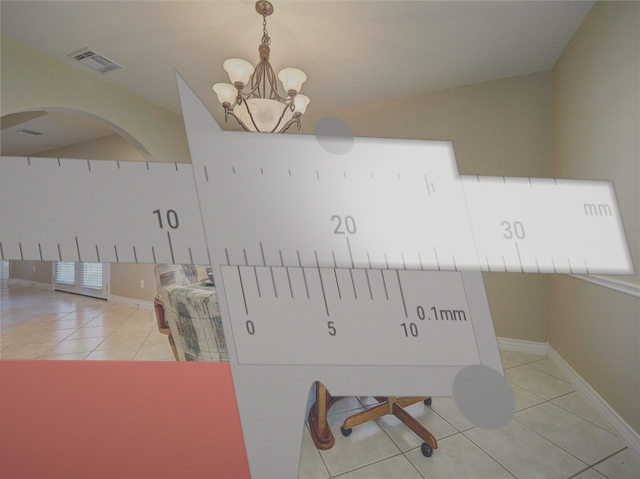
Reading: value=13.5 unit=mm
